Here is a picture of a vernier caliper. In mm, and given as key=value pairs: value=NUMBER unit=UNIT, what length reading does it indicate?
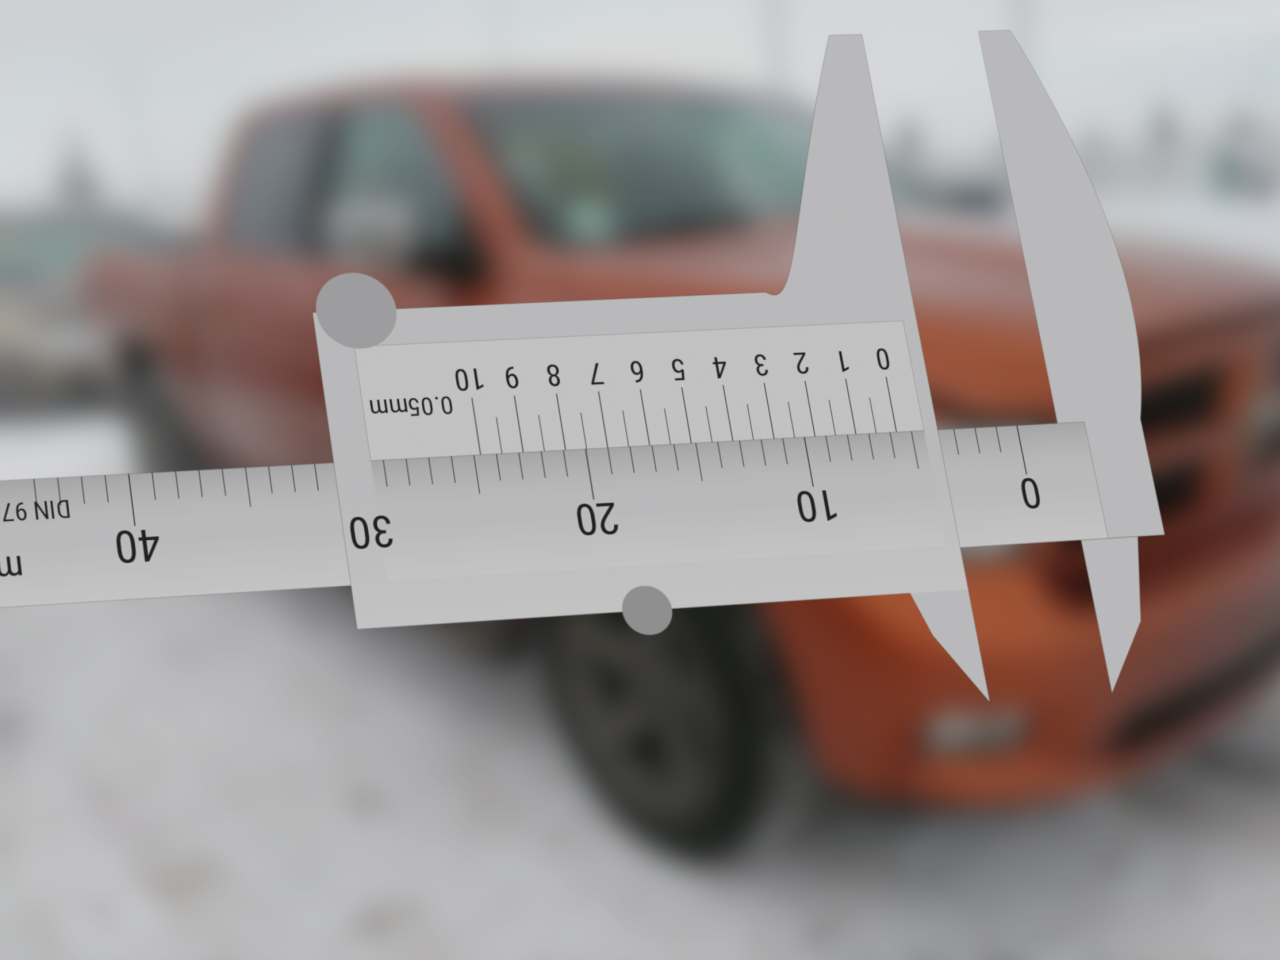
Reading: value=5.7 unit=mm
